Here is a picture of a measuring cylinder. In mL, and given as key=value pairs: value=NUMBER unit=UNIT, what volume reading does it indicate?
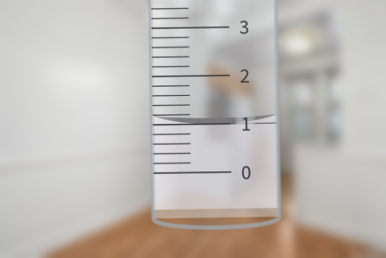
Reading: value=1 unit=mL
